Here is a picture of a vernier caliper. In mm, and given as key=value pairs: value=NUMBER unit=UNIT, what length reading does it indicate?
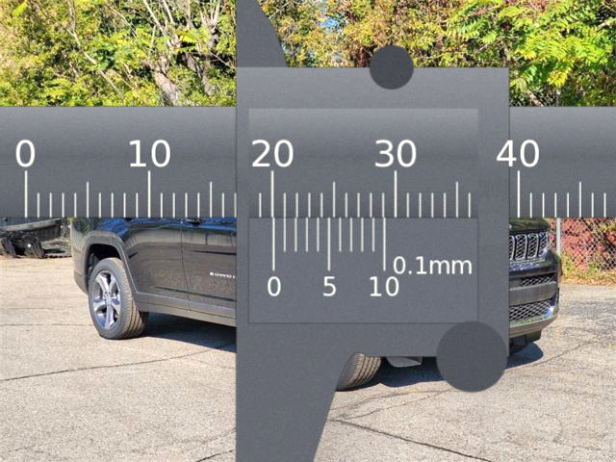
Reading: value=20.1 unit=mm
